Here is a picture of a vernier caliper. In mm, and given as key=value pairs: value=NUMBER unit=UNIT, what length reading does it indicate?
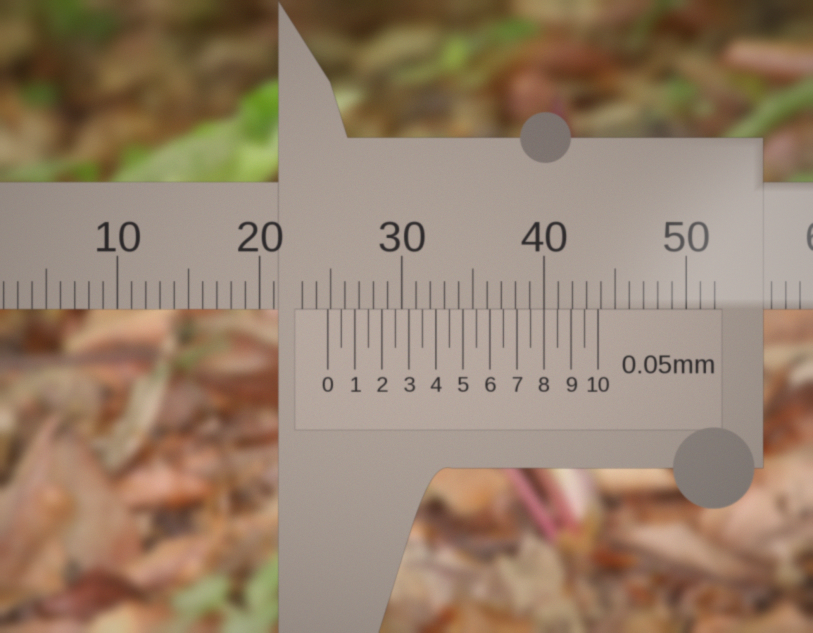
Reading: value=24.8 unit=mm
